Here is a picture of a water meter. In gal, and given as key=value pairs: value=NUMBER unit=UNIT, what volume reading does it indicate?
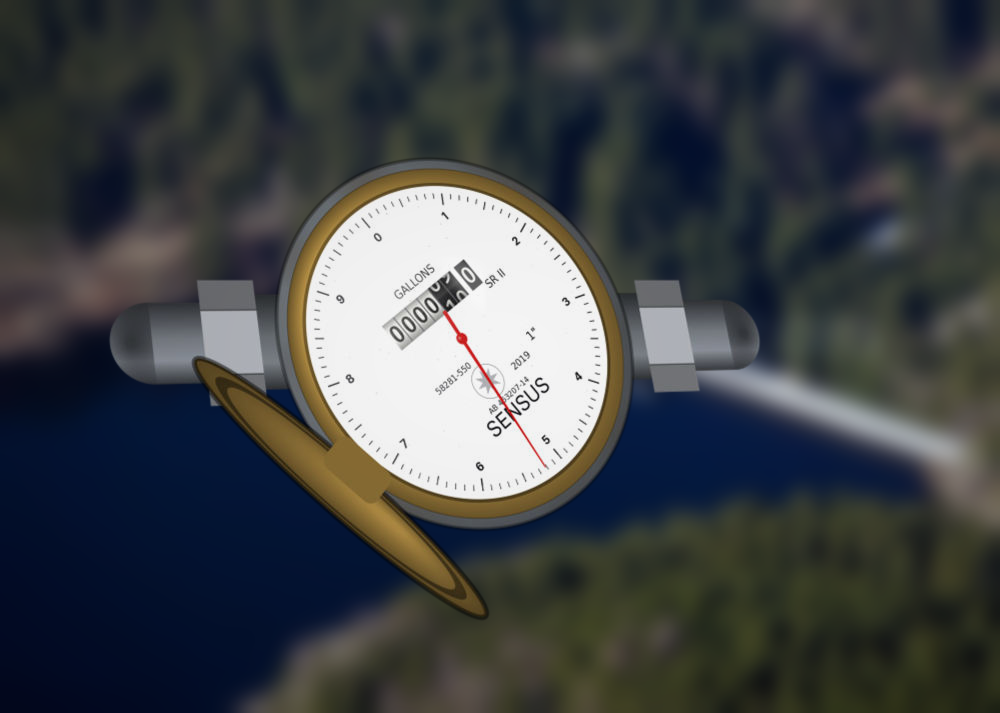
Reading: value=95.2 unit=gal
